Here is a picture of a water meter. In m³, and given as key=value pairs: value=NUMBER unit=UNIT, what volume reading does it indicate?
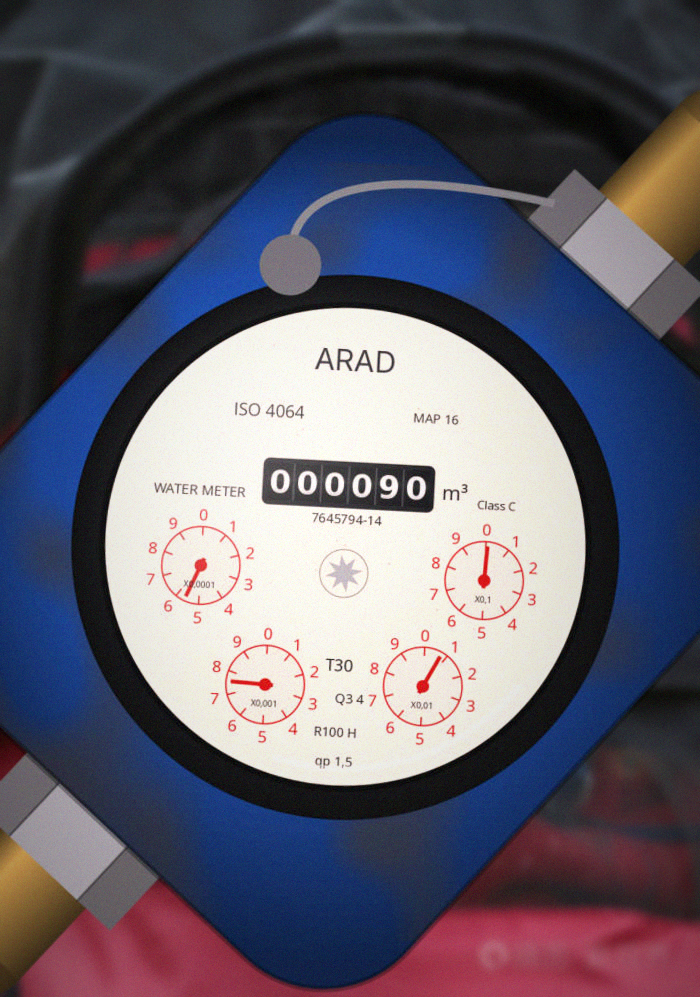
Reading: value=90.0075 unit=m³
